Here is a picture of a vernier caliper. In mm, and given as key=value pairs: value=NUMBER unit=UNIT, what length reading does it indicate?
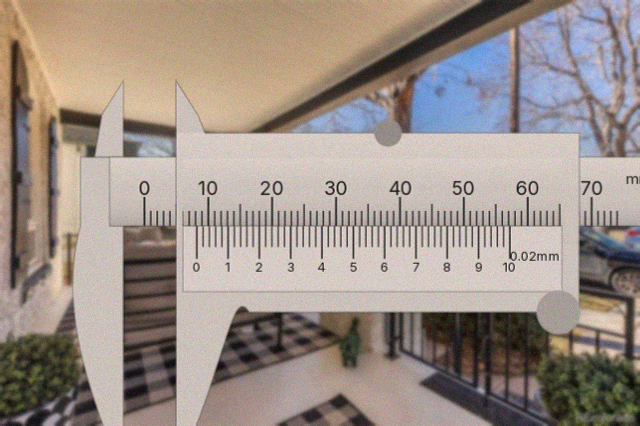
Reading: value=8.2 unit=mm
